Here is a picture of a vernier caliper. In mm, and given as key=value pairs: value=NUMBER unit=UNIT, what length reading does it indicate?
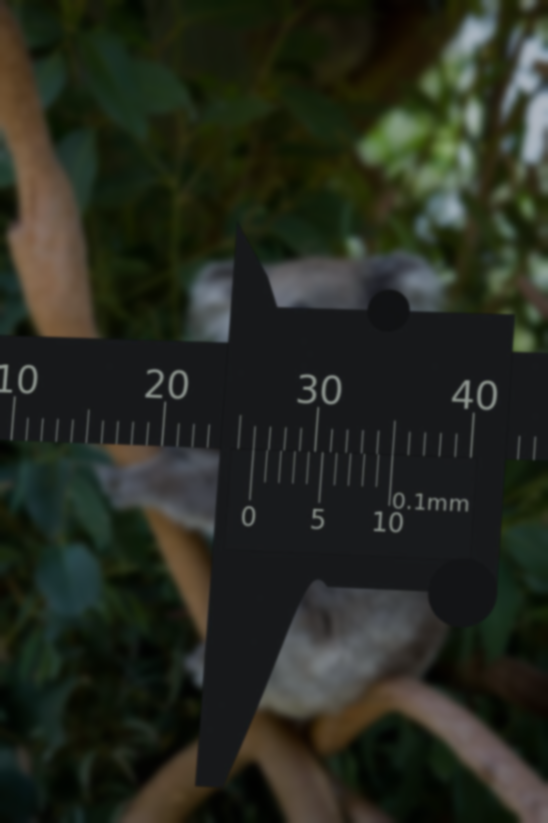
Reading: value=26.0 unit=mm
